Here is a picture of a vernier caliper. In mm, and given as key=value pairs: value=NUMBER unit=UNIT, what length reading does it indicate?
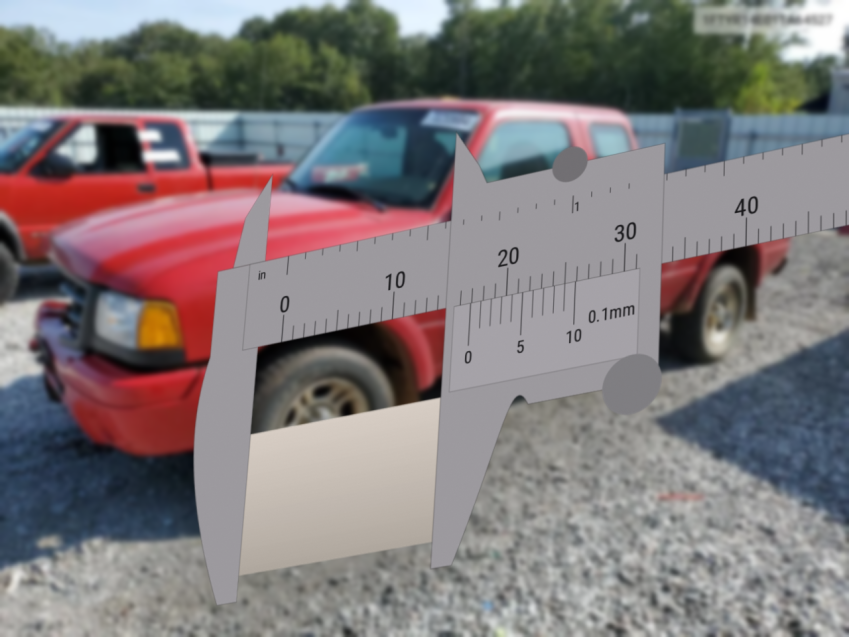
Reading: value=16.9 unit=mm
